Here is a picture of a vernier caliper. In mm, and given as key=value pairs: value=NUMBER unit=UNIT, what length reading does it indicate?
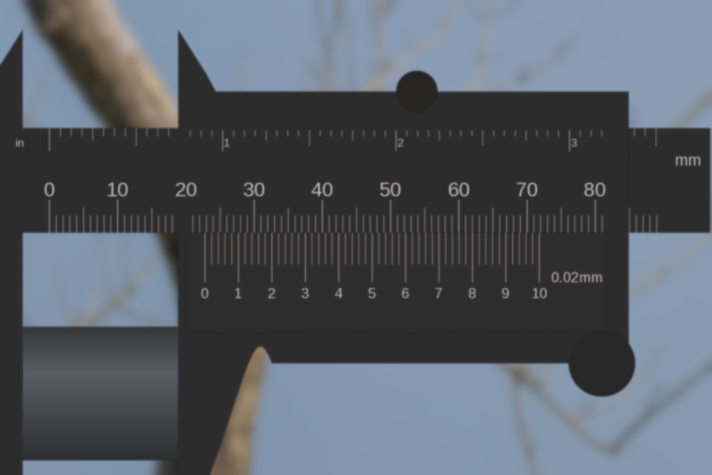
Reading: value=22.8 unit=mm
